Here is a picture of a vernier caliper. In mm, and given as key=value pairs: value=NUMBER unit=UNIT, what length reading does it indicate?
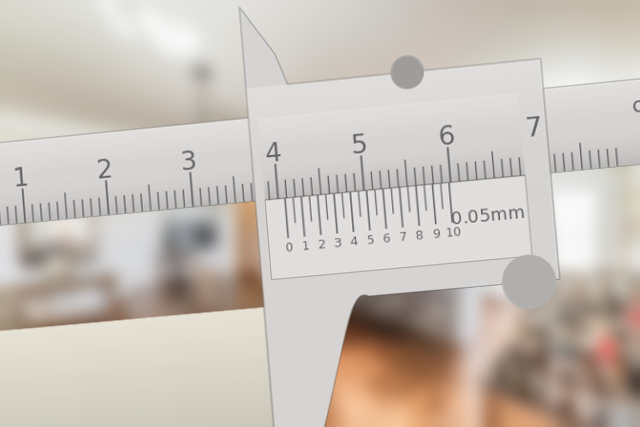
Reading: value=40.8 unit=mm
